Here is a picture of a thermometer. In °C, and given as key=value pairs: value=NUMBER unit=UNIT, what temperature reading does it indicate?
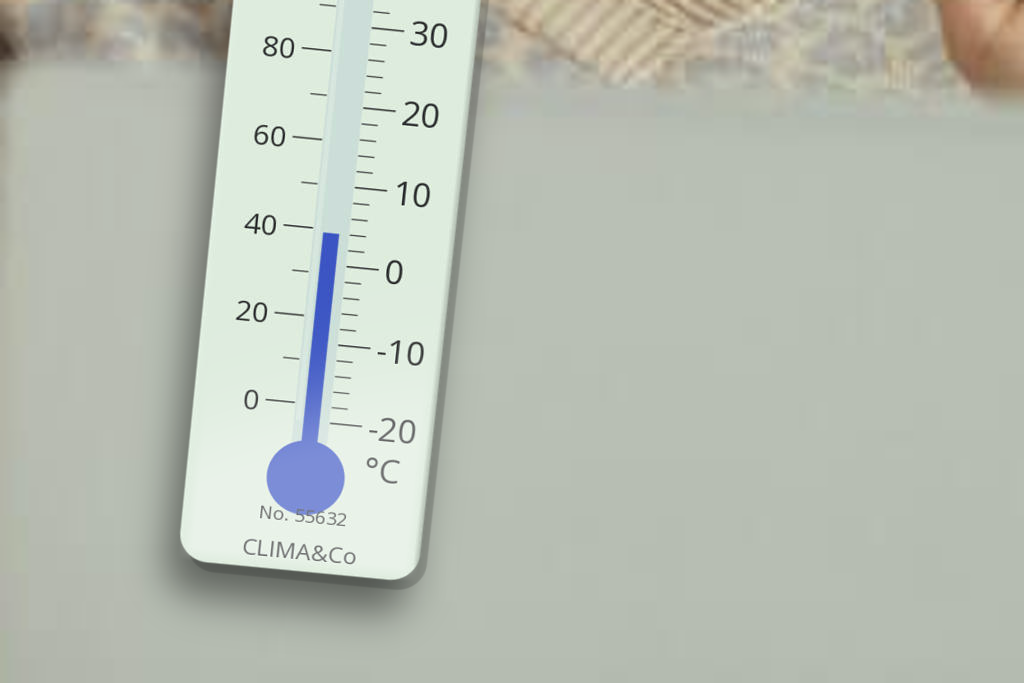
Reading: value=4 unit=°C
